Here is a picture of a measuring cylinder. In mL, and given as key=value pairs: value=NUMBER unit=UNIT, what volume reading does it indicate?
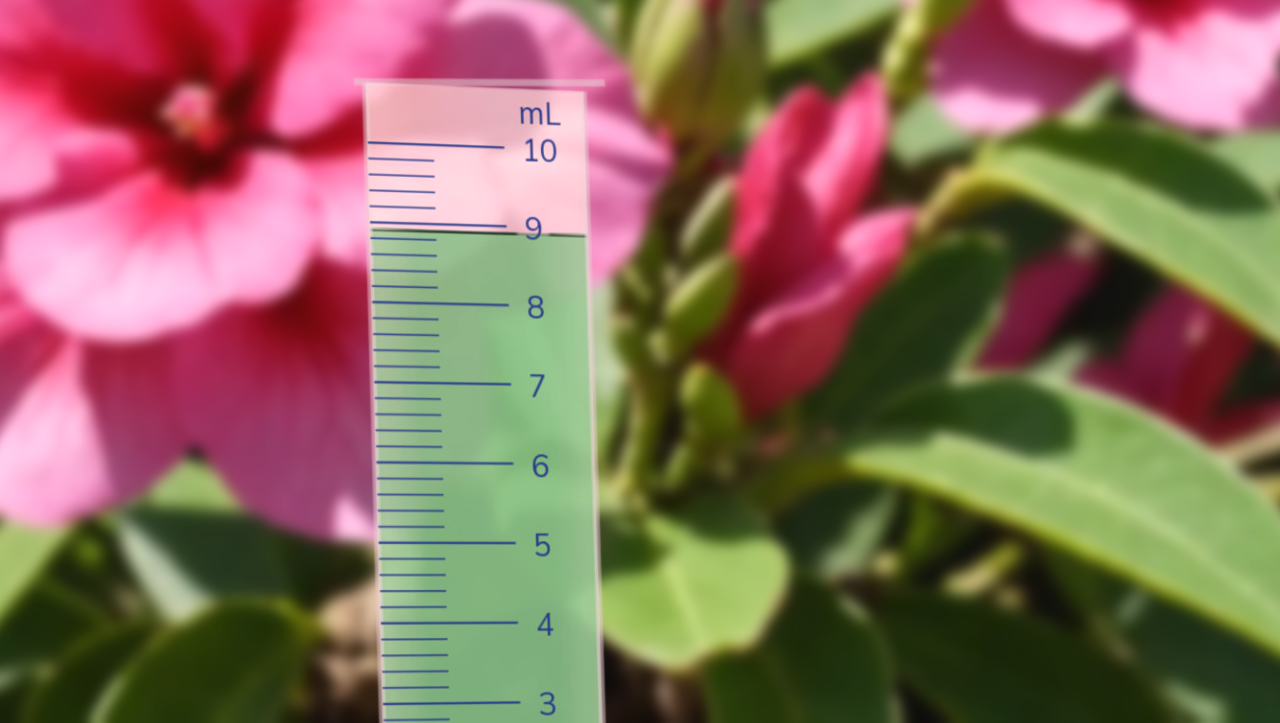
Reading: value=8.9 unit=mL
